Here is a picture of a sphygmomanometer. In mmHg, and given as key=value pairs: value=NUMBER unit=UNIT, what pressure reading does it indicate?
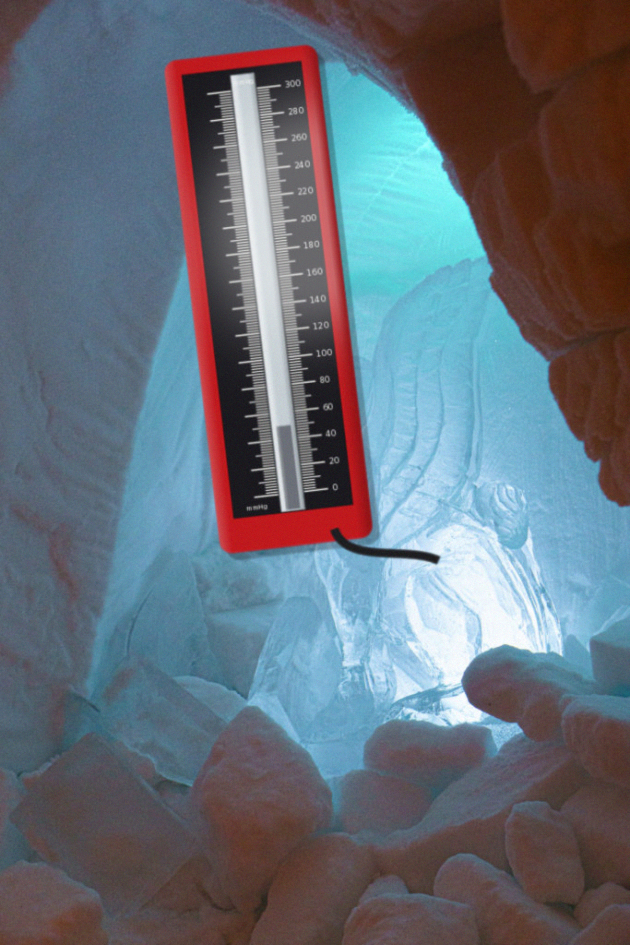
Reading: value=50 unit=mmHg
